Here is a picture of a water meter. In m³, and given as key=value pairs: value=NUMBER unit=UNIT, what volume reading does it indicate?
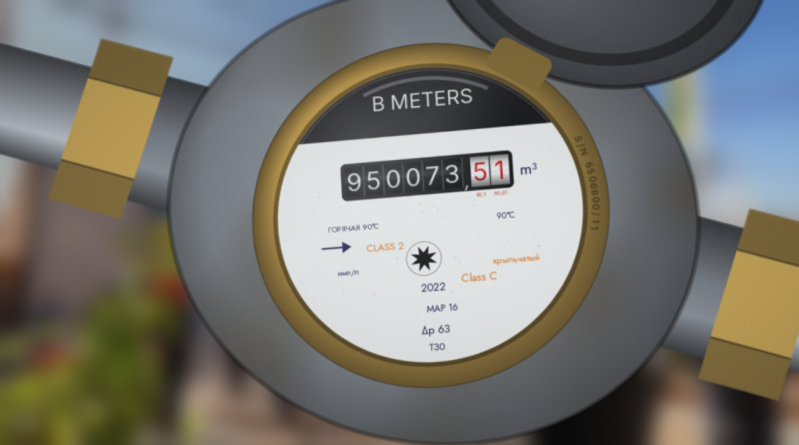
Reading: value=950073.51 unit=m³
